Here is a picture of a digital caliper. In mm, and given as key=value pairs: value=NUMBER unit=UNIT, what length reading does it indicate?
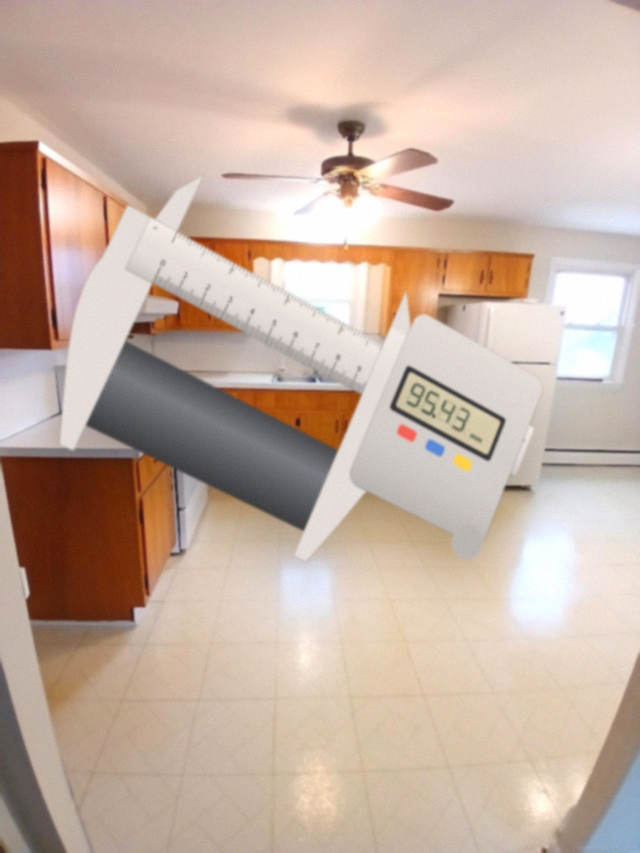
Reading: value=95.43 unit=mm
